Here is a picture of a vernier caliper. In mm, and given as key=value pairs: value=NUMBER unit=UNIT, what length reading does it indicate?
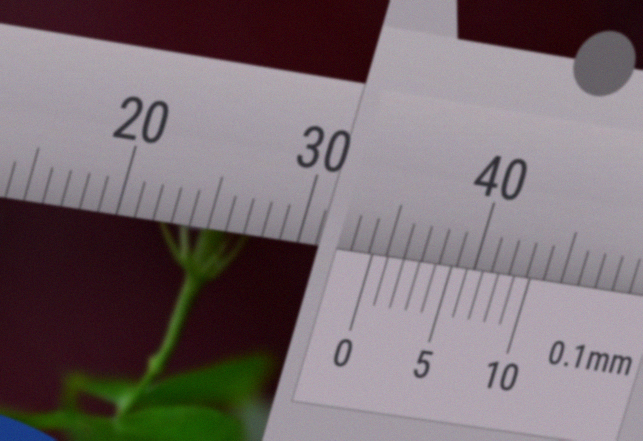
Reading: value=34.2 unit=mm
